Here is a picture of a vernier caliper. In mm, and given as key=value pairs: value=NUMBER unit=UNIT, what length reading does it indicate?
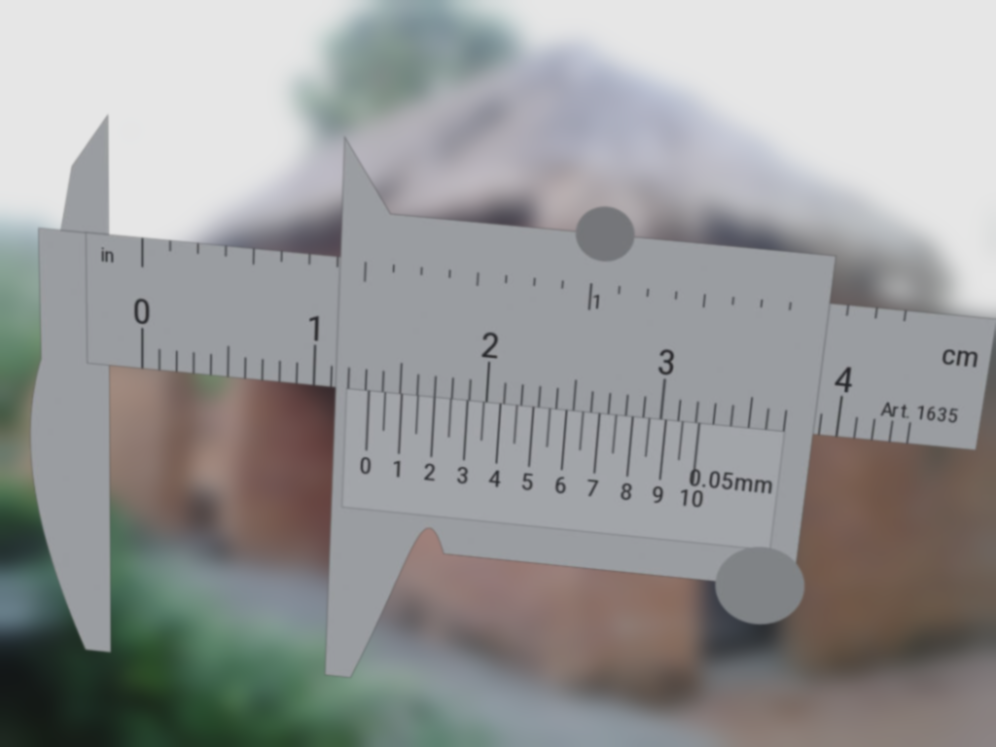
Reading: value=13.2 unit=mm
